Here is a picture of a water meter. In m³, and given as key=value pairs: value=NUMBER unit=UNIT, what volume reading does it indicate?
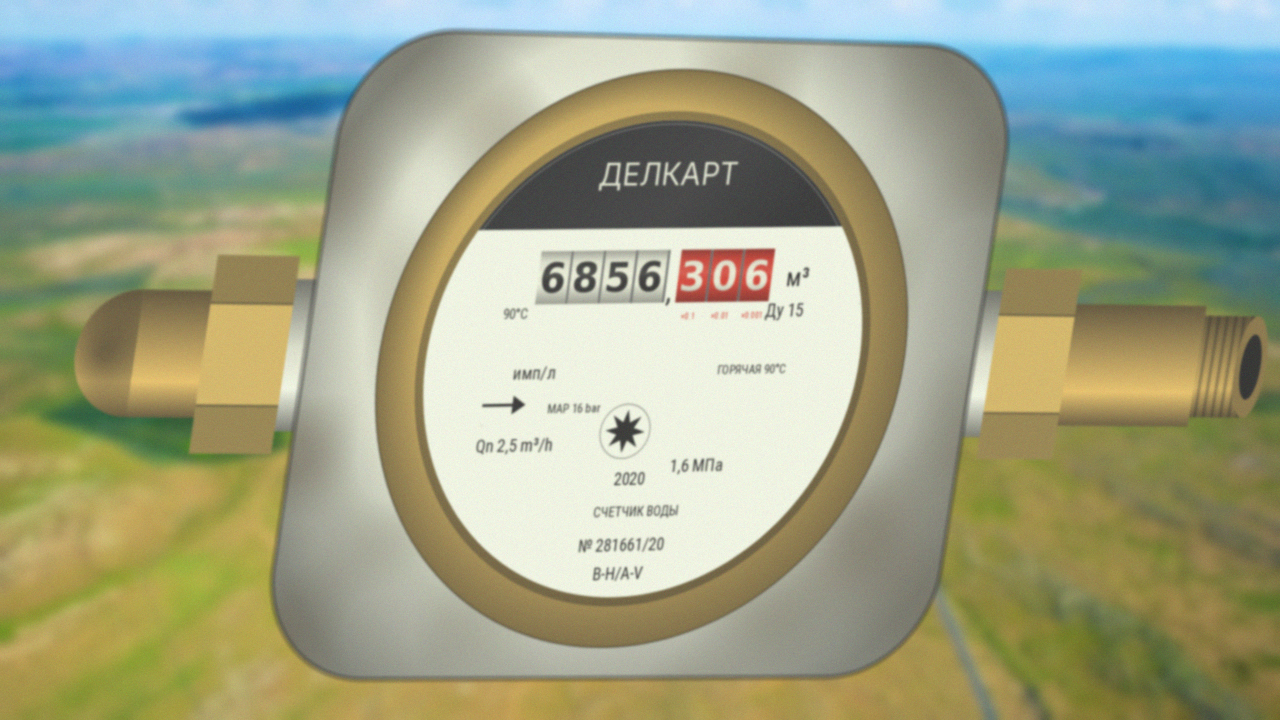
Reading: value=6856.306 unit=m³
